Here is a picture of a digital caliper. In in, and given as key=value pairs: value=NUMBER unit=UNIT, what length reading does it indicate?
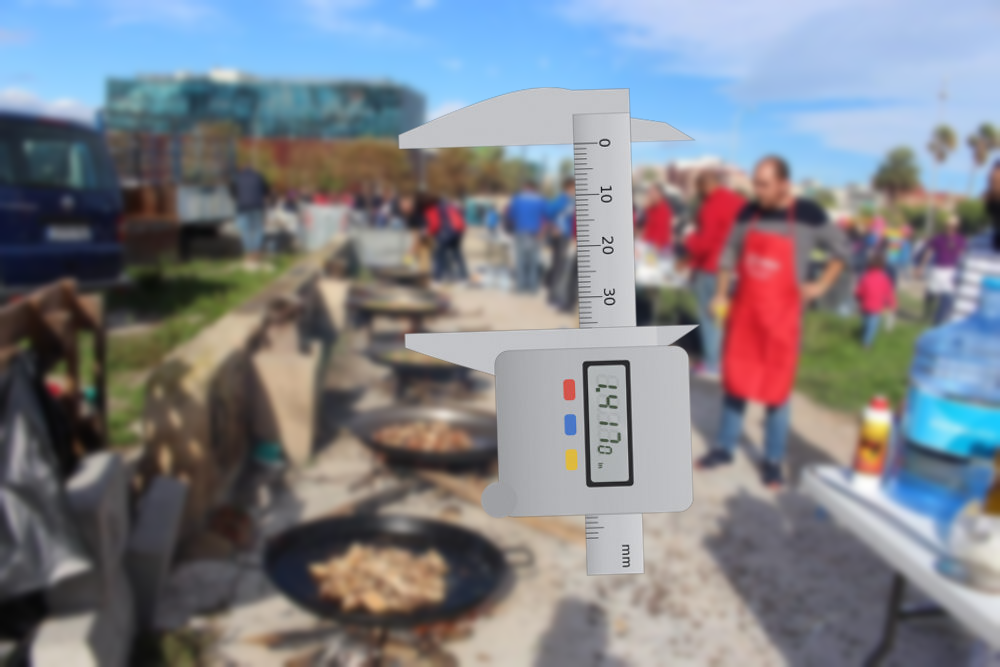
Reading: value=1.4170 unit=in
